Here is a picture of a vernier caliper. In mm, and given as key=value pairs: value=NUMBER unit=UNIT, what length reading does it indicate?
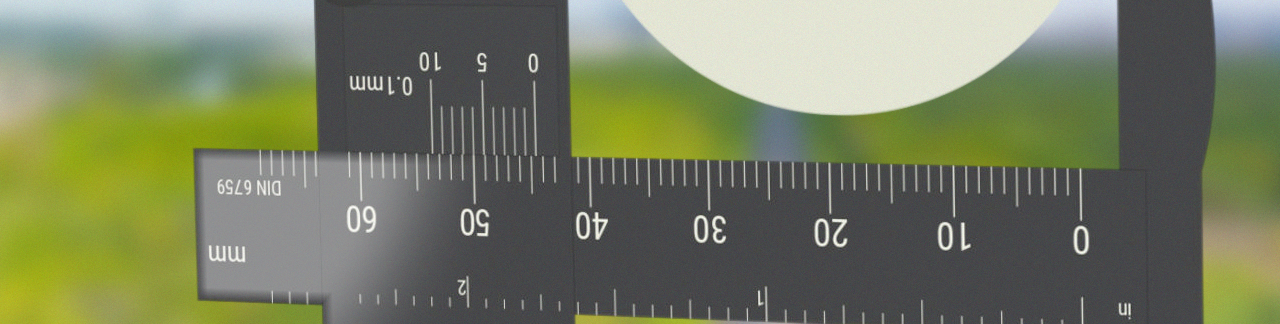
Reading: value=44.6 unit=mm
